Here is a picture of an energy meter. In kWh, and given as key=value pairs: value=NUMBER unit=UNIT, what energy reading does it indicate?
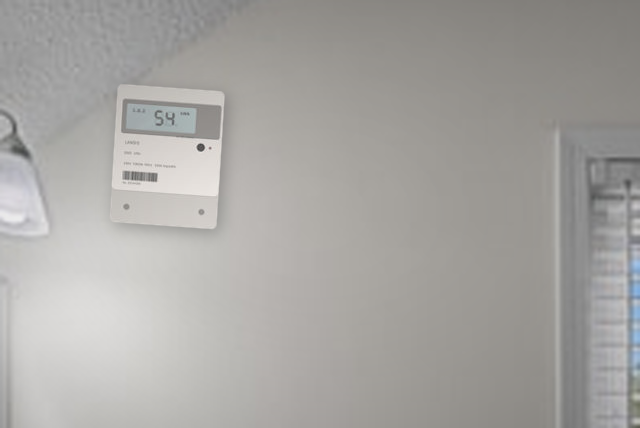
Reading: value=54 unit=kWh
